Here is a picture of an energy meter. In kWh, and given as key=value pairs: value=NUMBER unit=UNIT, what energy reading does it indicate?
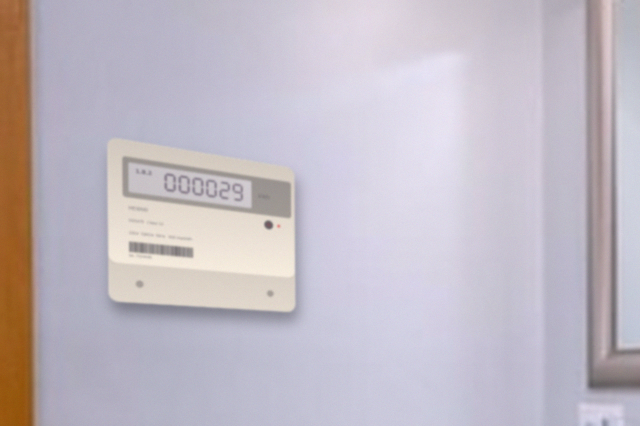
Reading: value=29 unit=kWh
